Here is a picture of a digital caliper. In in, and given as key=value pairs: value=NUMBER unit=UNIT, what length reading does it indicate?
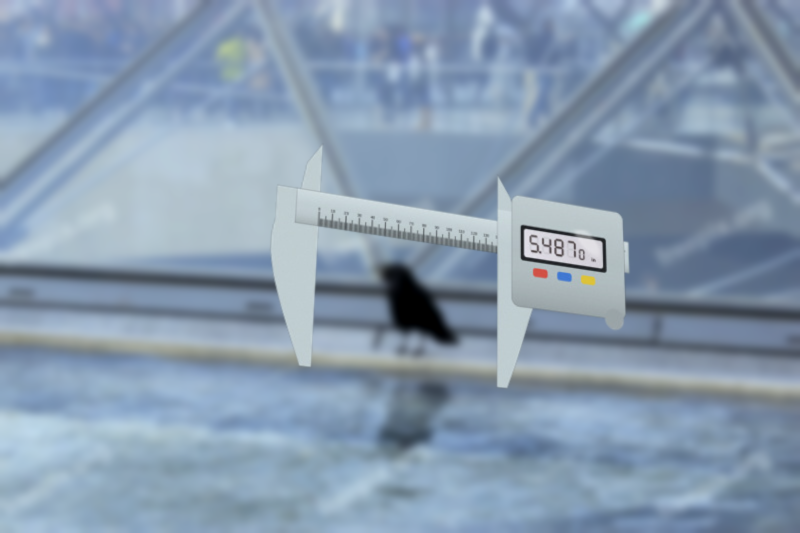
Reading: value=5.4870 unit=in
